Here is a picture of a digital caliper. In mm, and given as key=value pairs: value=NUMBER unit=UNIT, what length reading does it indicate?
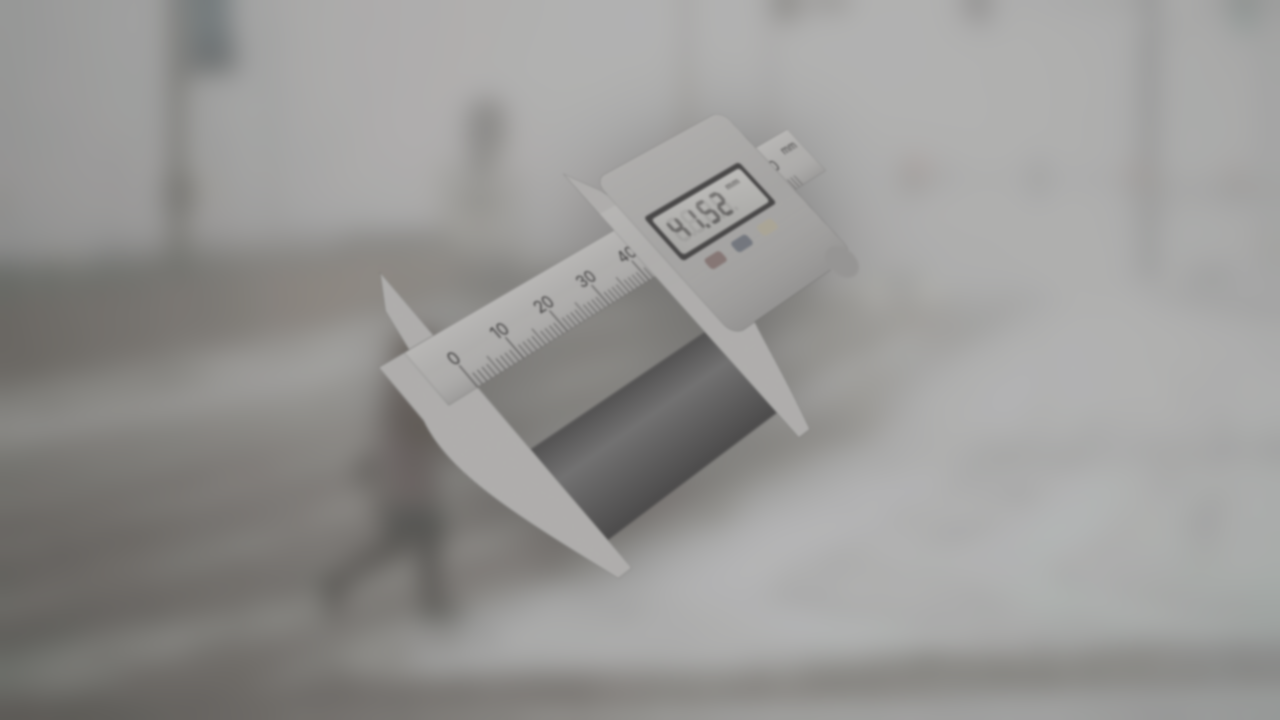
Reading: value=41.52 unit=mm
